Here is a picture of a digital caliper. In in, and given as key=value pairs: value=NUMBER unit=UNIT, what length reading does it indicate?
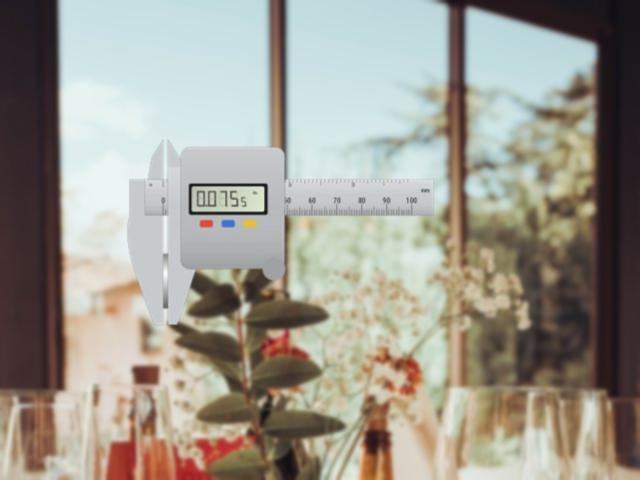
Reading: value=0.0755 unit=in
